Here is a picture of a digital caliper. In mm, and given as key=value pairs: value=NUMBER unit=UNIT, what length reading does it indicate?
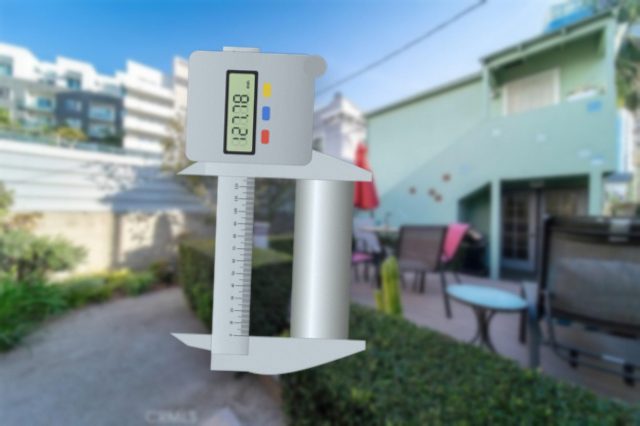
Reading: value=127.78 unit=mm
